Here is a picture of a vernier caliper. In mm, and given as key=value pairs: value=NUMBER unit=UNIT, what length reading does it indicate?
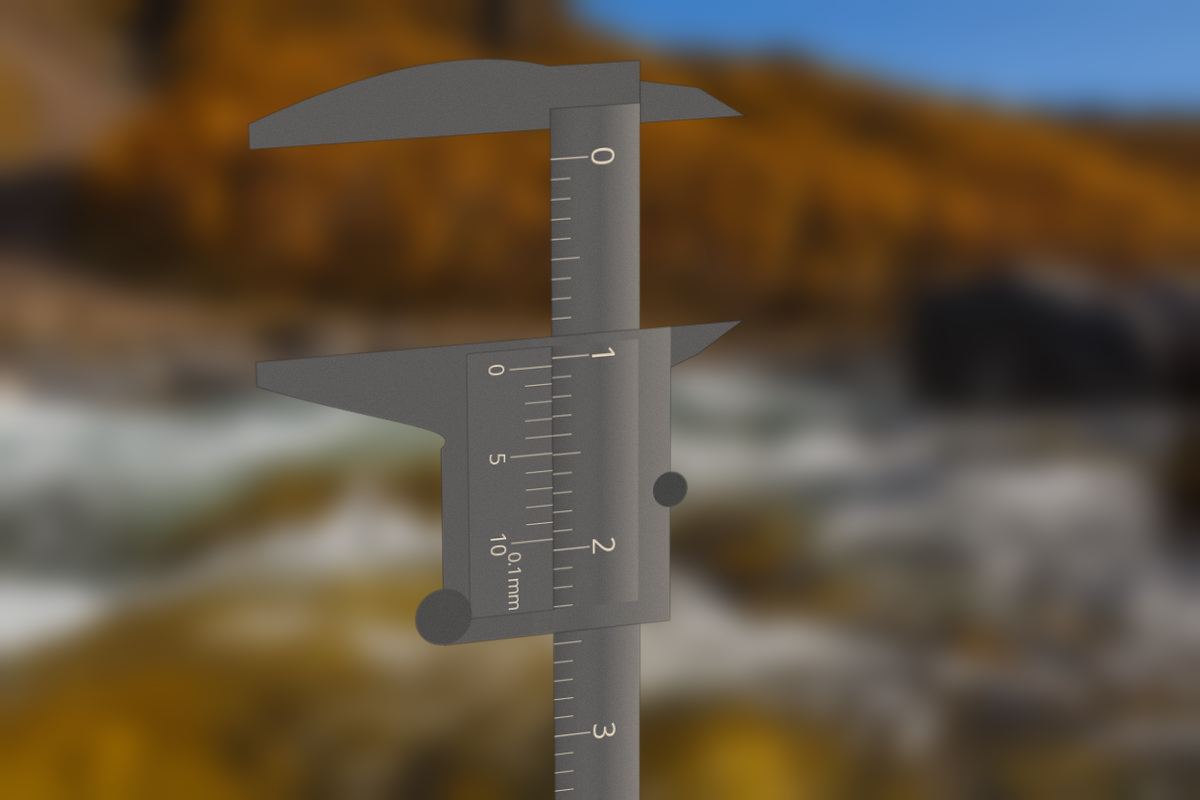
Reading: value=10.4 unit=mm
